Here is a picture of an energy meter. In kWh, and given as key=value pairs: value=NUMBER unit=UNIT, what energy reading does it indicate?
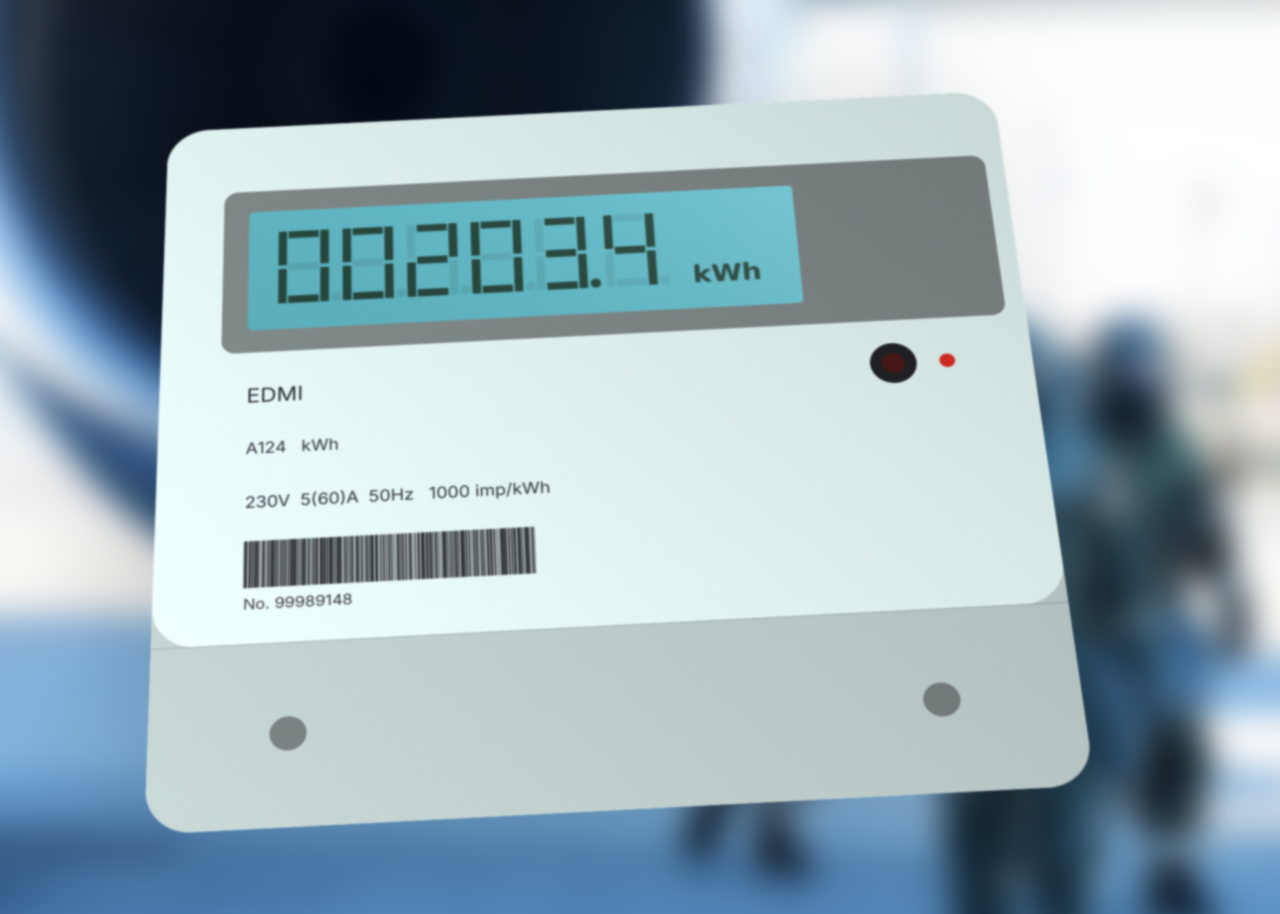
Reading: value=203.4 unit=kWh
